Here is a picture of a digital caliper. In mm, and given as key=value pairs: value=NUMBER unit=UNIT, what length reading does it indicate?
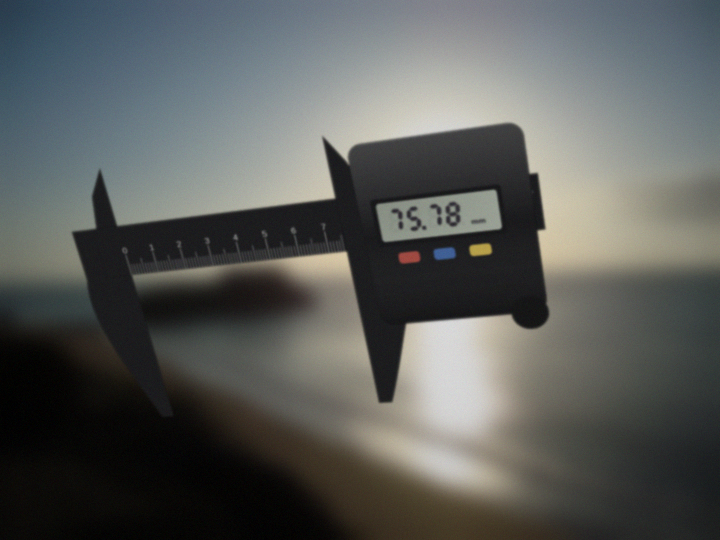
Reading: value=75.78 unit=mm
